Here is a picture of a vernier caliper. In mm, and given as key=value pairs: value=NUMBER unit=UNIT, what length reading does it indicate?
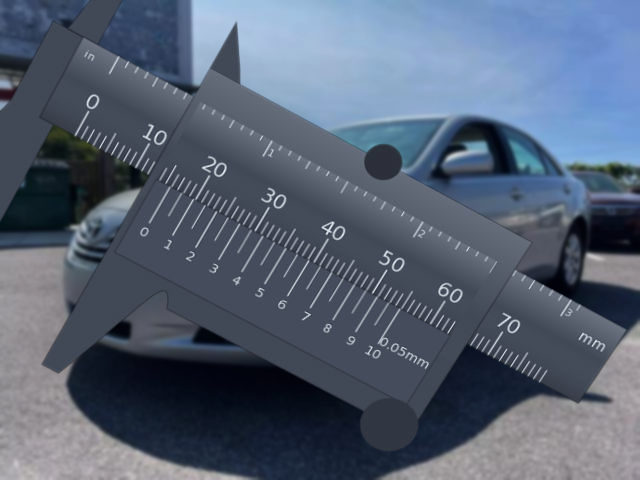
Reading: value=15.8 unit=mm
